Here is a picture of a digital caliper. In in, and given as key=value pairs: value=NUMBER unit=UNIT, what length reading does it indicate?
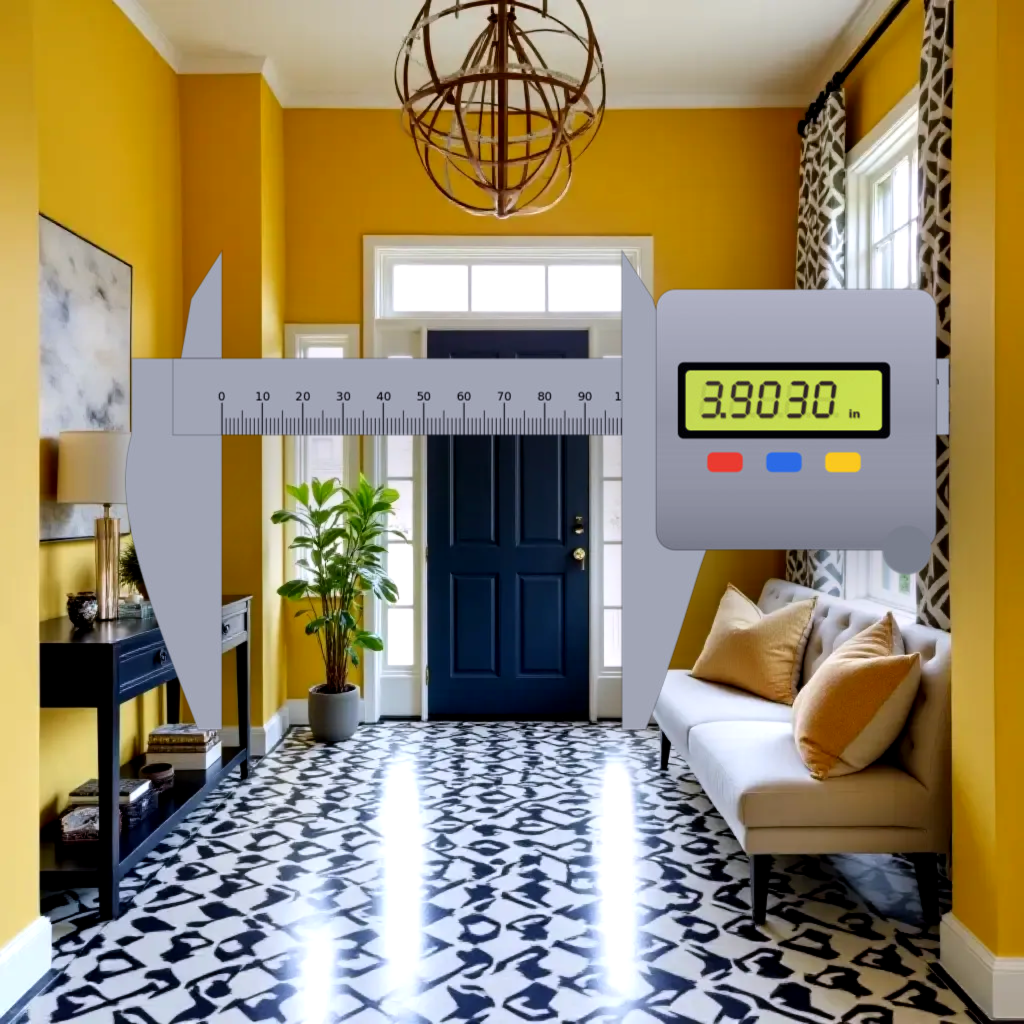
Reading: value=3.9030 unit=in
